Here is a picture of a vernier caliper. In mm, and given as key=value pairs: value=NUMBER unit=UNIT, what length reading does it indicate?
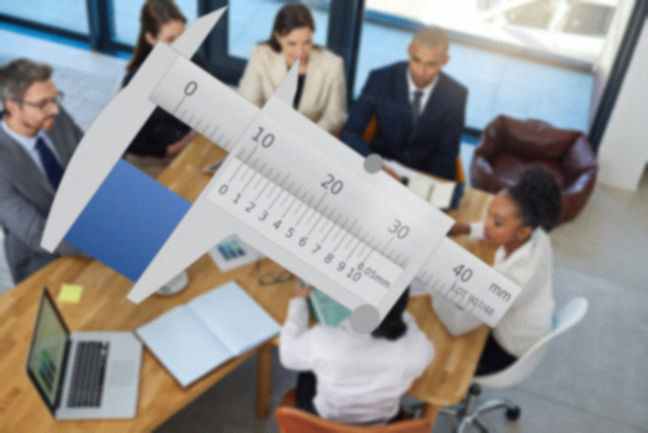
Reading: value=9.8 unit=mm
